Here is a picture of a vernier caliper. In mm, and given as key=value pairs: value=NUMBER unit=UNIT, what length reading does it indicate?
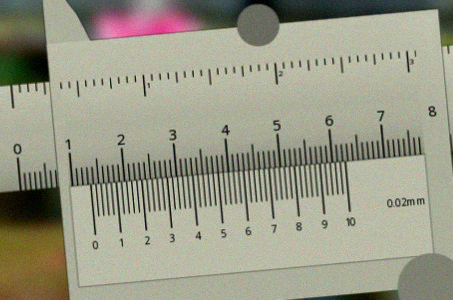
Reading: value=13.5 unit=mm
